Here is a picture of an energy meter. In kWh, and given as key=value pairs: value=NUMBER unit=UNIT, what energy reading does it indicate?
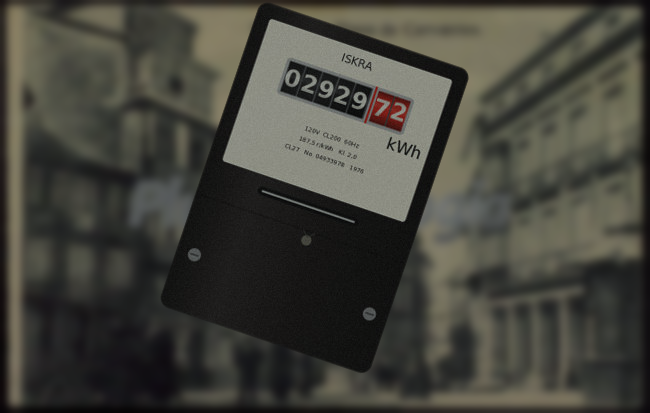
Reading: value=2929.72 unit=kWh
